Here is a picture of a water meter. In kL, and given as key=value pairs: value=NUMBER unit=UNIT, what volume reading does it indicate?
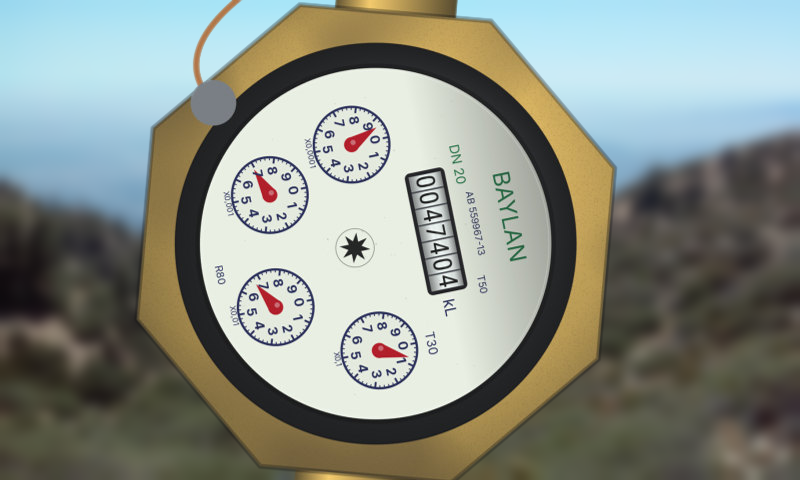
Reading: value=47404.0669 unit=kL
